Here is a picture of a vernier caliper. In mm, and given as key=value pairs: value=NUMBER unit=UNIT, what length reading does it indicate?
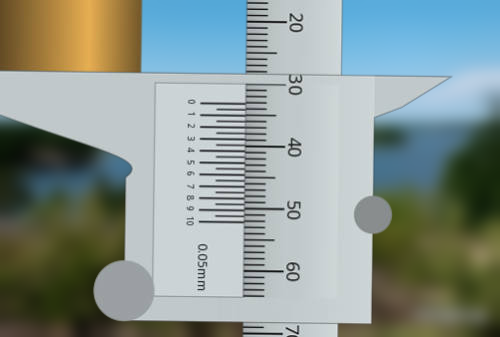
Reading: value=33.2 unit=mm
